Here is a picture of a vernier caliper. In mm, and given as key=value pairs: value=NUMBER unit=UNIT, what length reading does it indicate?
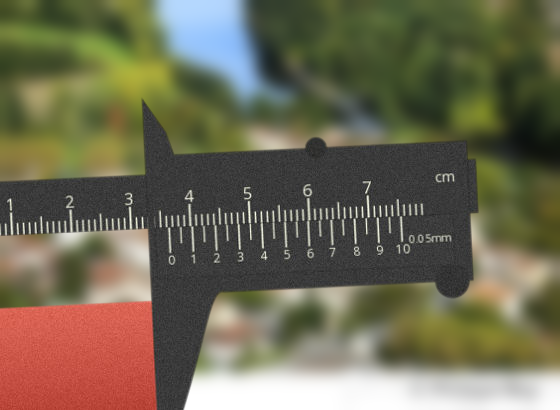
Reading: value=36.4 unit=mm
